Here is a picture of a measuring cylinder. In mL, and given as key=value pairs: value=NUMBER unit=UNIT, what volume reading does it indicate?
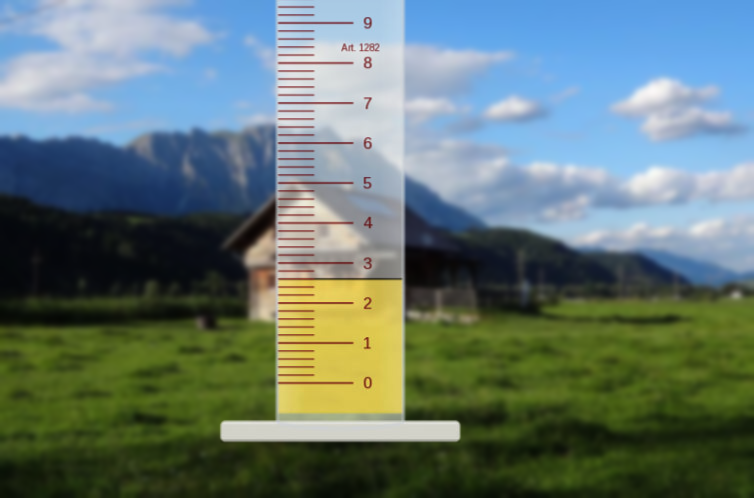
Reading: value=2.6 unit=mL
